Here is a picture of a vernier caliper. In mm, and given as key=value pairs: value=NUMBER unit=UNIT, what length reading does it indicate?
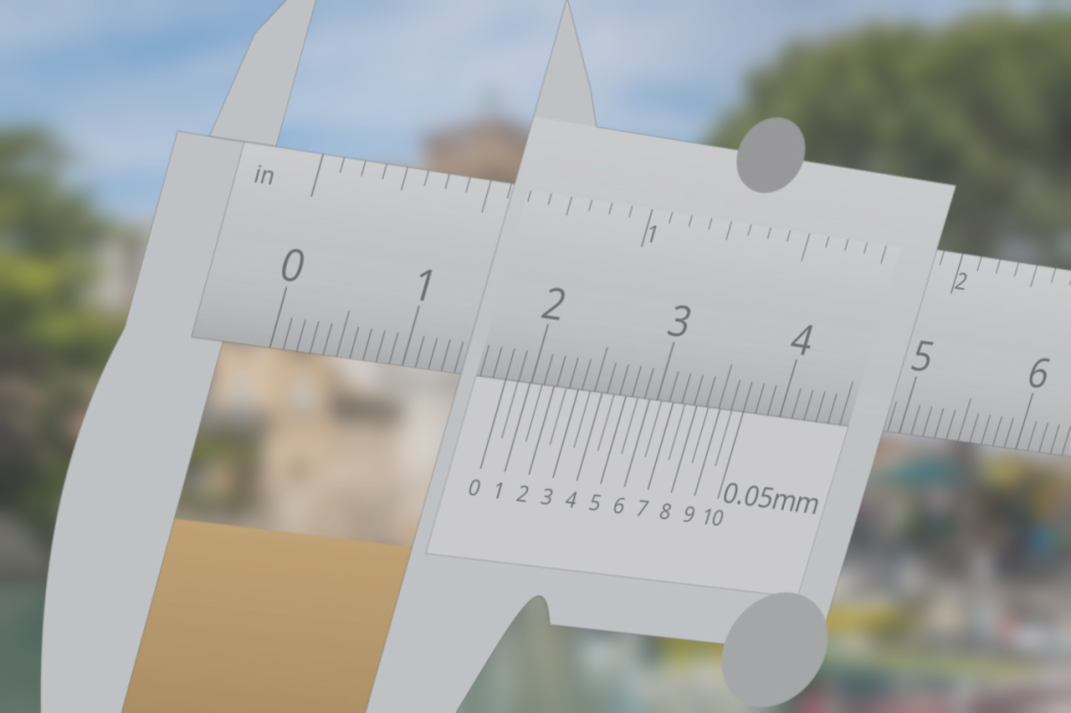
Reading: value=18.0 unit=mm
